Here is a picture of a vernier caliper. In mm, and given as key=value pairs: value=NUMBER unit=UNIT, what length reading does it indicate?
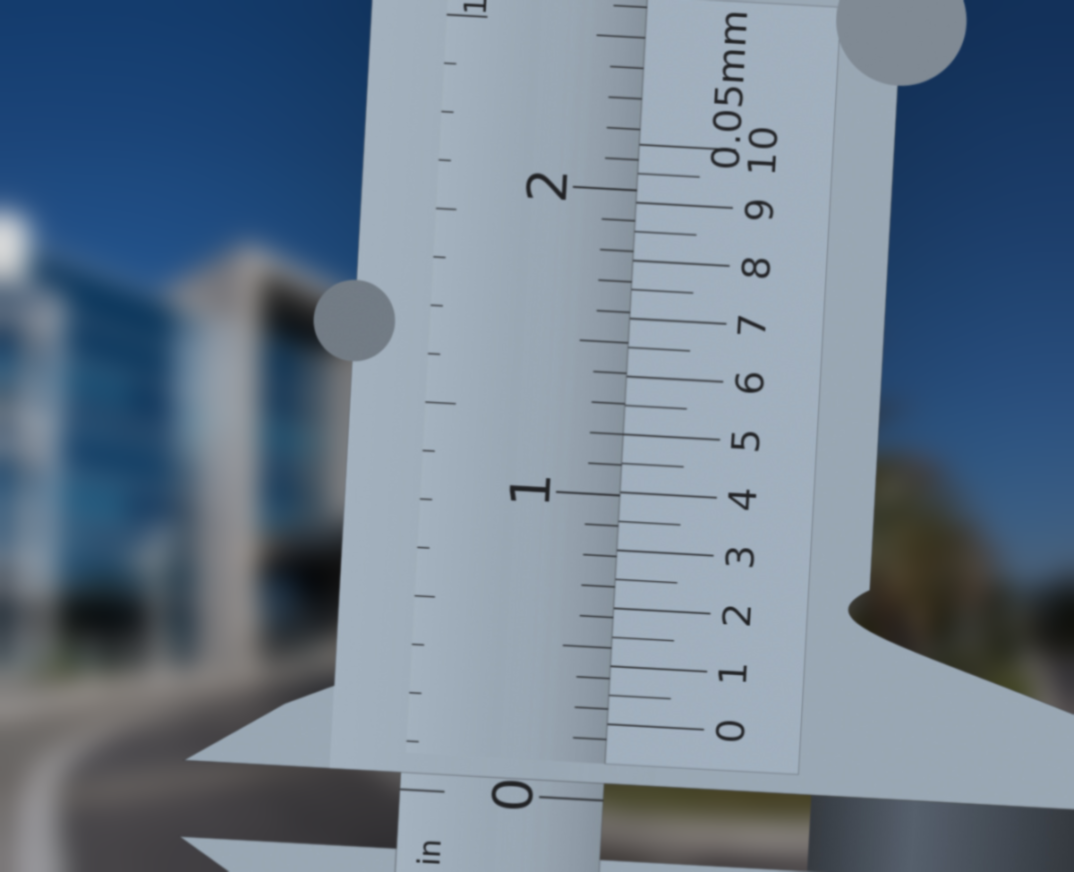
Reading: value=2.50 unit=mm
